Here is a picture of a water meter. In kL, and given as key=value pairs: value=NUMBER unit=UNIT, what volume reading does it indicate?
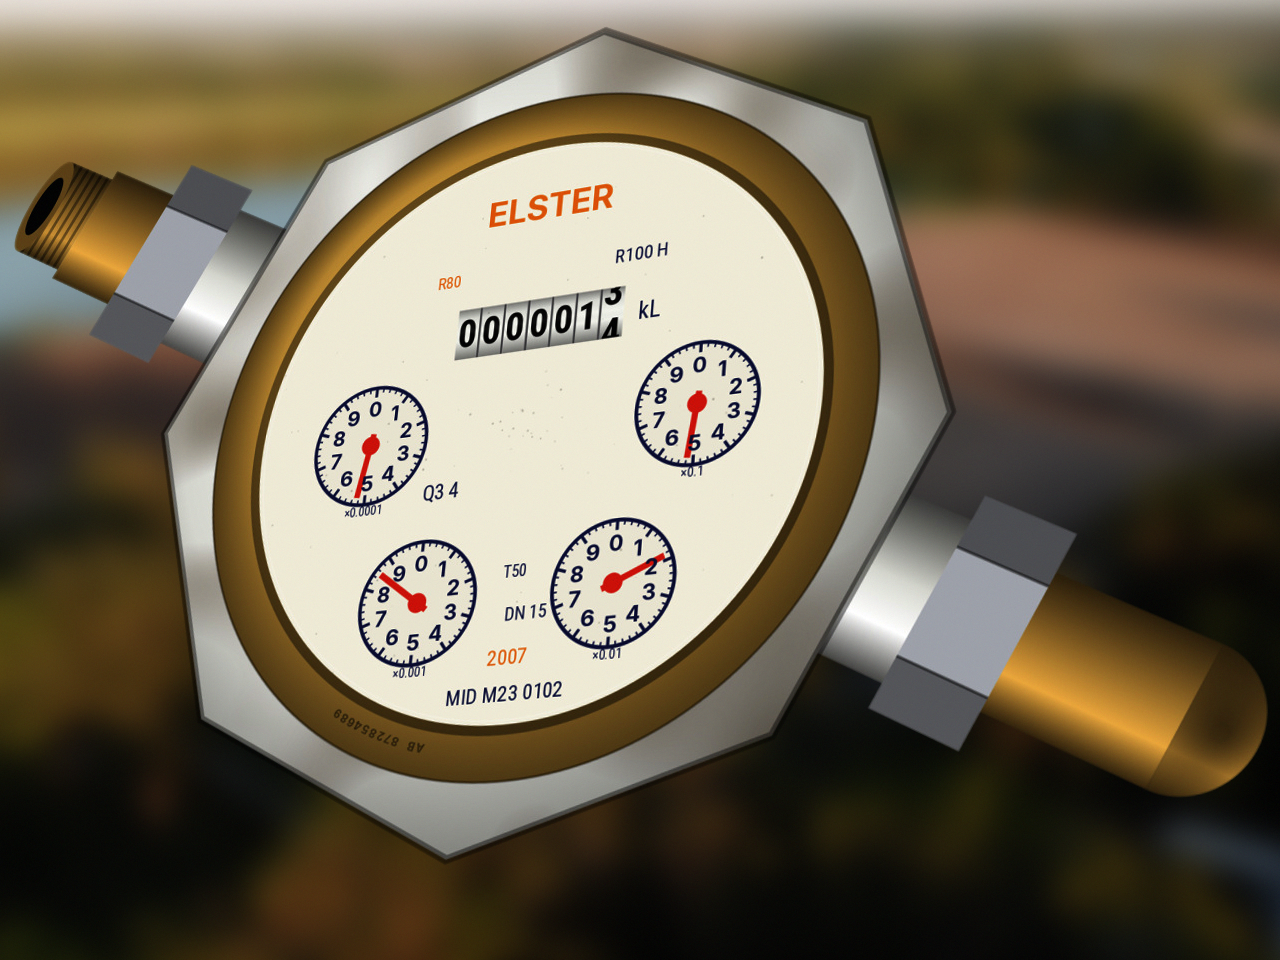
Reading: value=13.5185 unit=kL
